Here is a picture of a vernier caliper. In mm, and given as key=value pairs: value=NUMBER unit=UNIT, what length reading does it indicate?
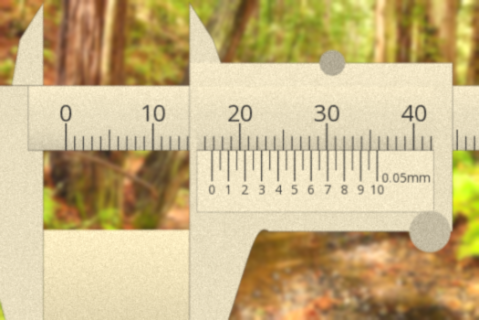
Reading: value=16.8 unit=mm
